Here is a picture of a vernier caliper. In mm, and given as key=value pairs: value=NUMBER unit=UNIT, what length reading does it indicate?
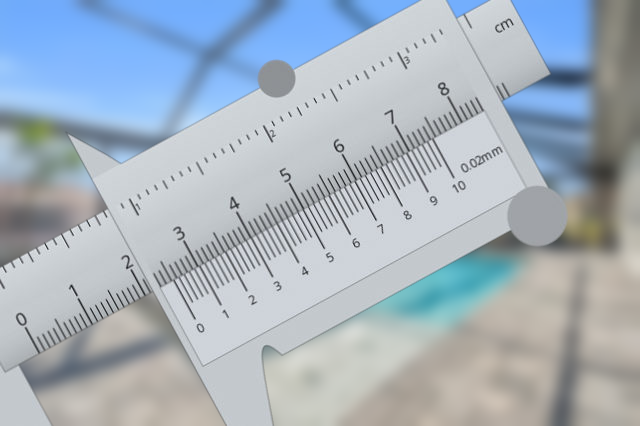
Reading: value=25.4 unit=mm
